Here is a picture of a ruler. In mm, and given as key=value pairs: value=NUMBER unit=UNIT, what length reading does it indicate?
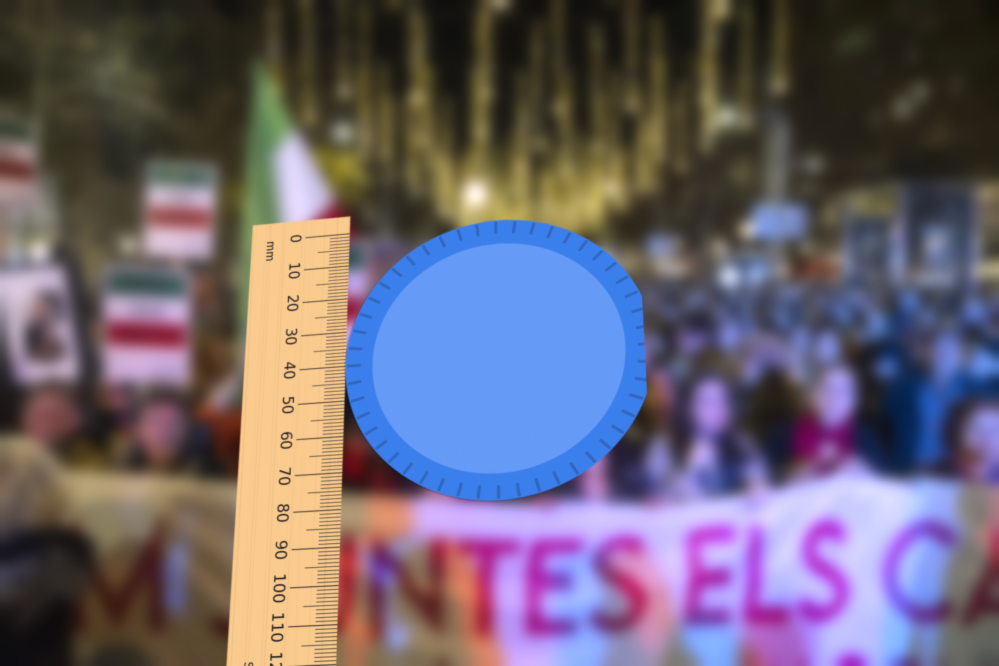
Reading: value=80 unit=mm
